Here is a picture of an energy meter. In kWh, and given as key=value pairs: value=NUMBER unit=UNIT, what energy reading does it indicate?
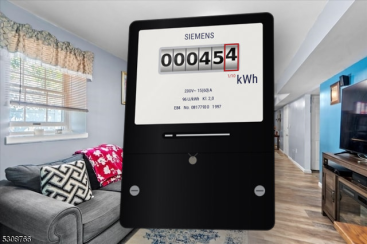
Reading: value=45.4 unit=kWh
